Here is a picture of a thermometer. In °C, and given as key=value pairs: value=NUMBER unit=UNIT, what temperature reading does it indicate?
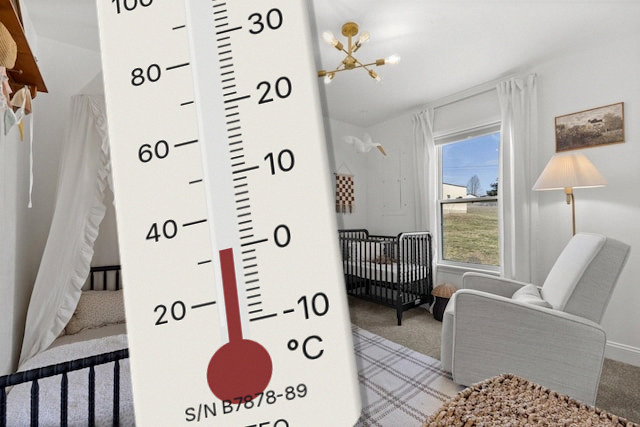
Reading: value=0 unit=°C
